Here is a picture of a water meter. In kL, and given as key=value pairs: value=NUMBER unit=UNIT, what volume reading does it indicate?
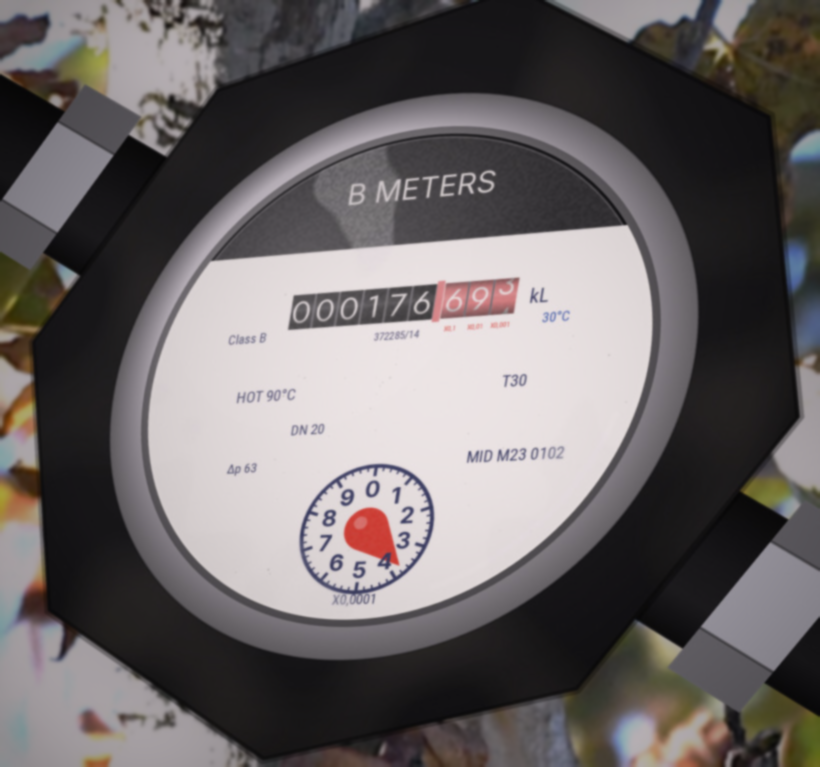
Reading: value=176.6933 unit=kL
